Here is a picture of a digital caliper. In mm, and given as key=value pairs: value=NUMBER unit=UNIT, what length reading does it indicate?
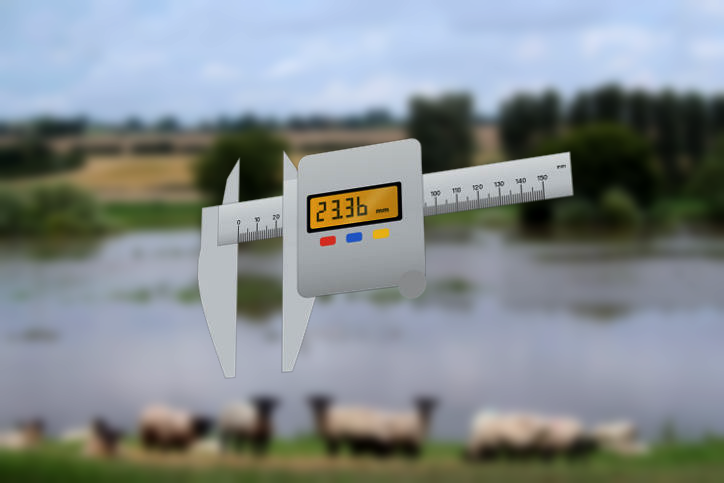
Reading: value=23.36 unit=mm
